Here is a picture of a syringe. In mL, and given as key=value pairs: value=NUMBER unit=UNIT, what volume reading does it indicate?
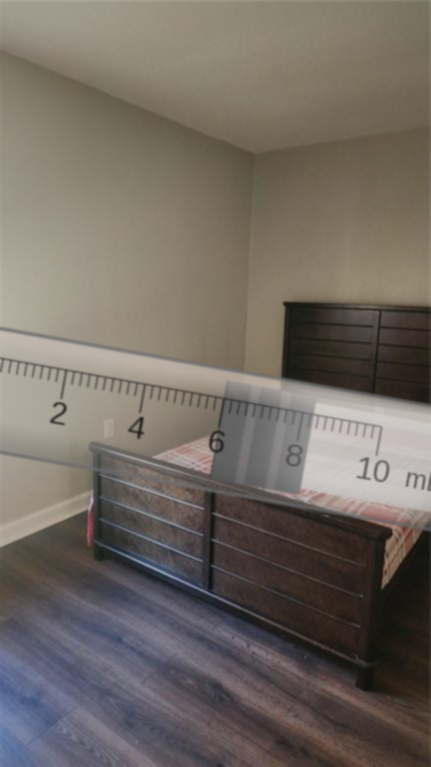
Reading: value=6 unit=mL
